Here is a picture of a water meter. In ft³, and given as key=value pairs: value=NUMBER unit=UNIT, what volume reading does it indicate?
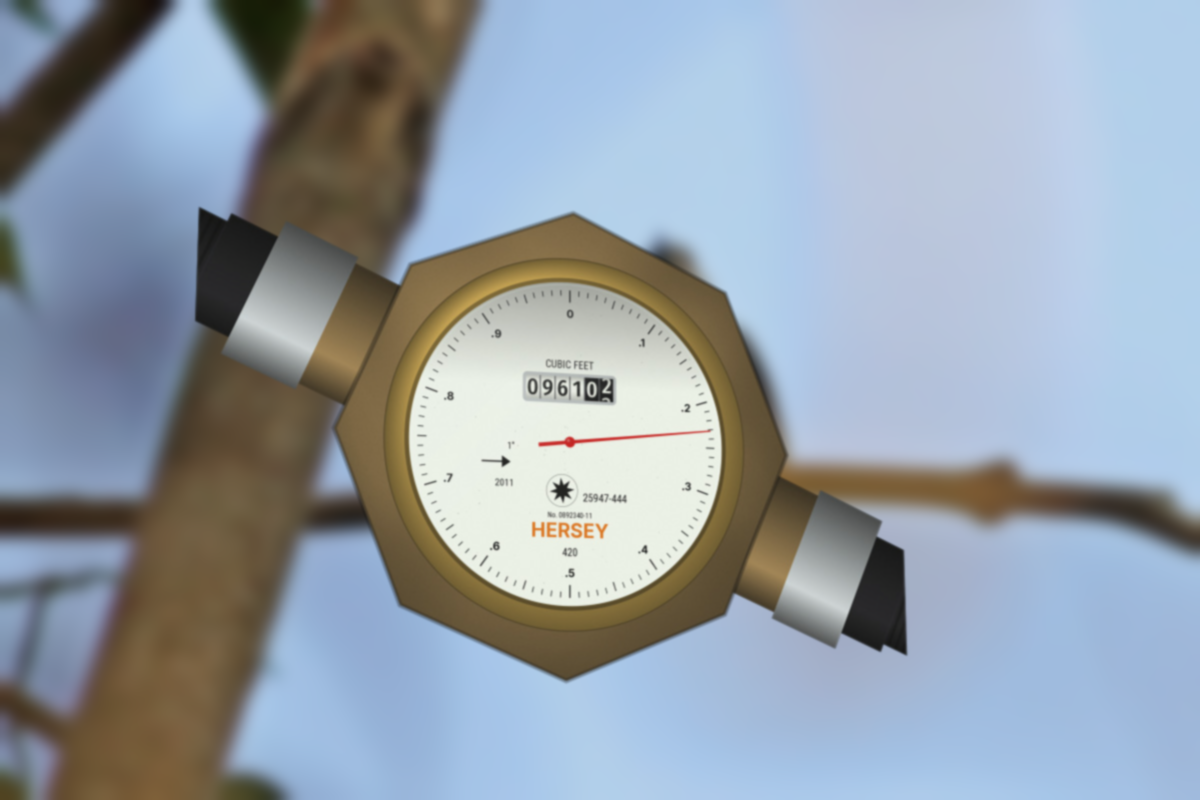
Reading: value=96102.23 unit=ft³
